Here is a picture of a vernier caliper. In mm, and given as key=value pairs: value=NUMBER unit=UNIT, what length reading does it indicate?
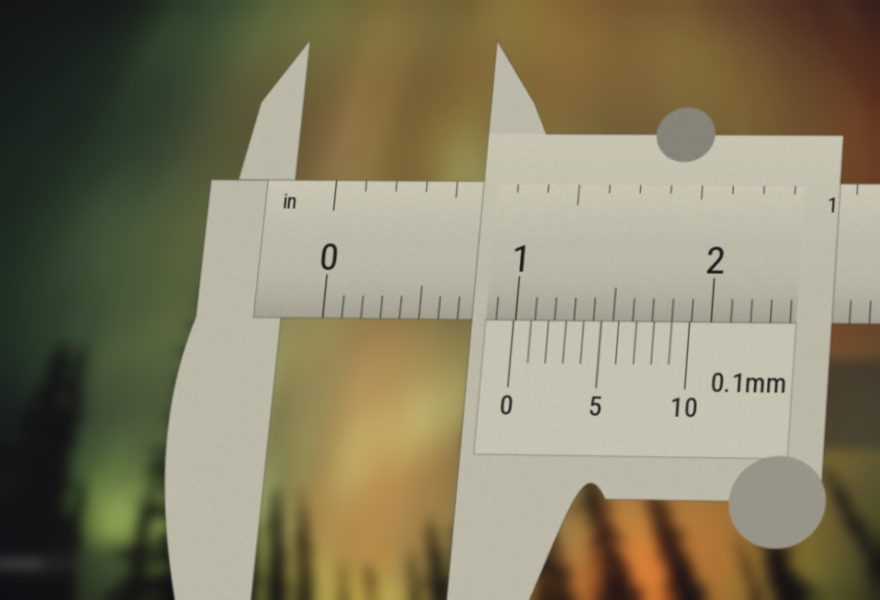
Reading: value=9.9 unit=mm
